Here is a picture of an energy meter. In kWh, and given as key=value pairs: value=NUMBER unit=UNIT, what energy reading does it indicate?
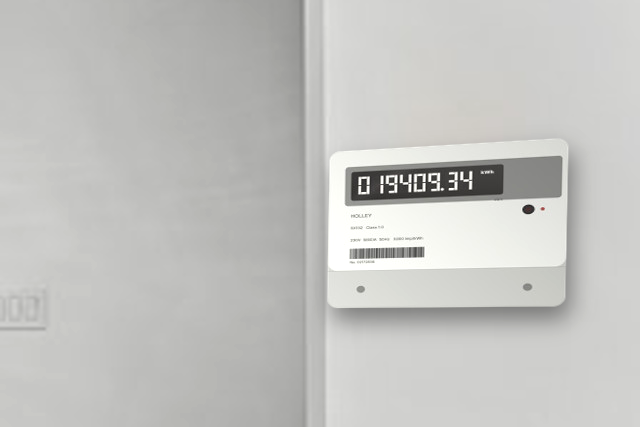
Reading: value=19409.34 unit=kWh
